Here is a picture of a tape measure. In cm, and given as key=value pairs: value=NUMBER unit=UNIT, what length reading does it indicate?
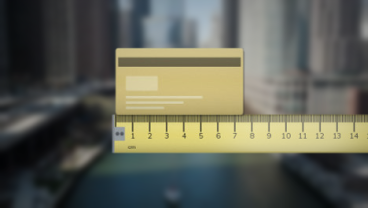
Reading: value=7.5 unit=cm
